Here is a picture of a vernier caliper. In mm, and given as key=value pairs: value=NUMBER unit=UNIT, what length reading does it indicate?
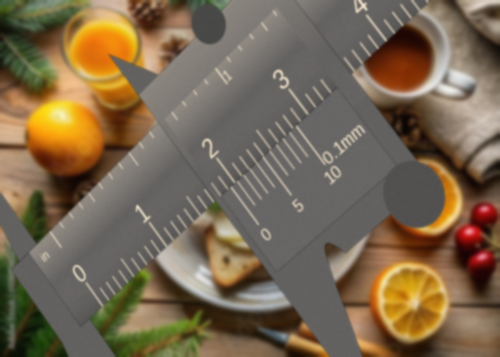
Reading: value=19.4 unit=mm
